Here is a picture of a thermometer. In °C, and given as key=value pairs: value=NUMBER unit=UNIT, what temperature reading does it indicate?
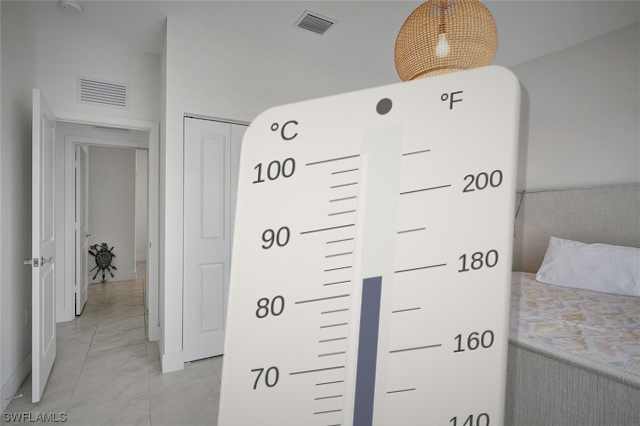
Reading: value=82 unit=°C
